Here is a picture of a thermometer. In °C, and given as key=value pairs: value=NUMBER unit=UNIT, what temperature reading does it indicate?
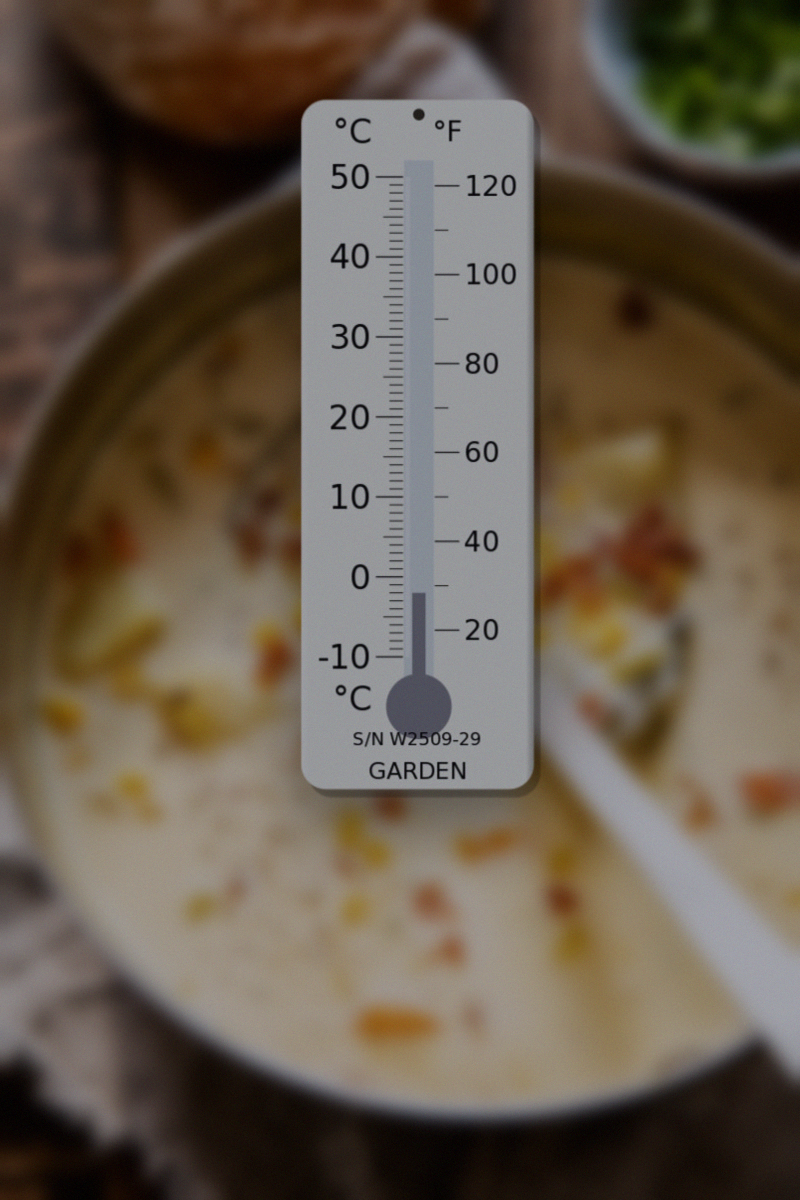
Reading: value=-2 unit=°C
